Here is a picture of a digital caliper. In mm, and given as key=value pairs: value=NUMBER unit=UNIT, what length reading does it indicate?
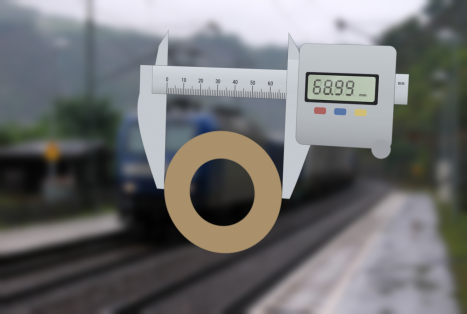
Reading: value=68.99 unit=mm
